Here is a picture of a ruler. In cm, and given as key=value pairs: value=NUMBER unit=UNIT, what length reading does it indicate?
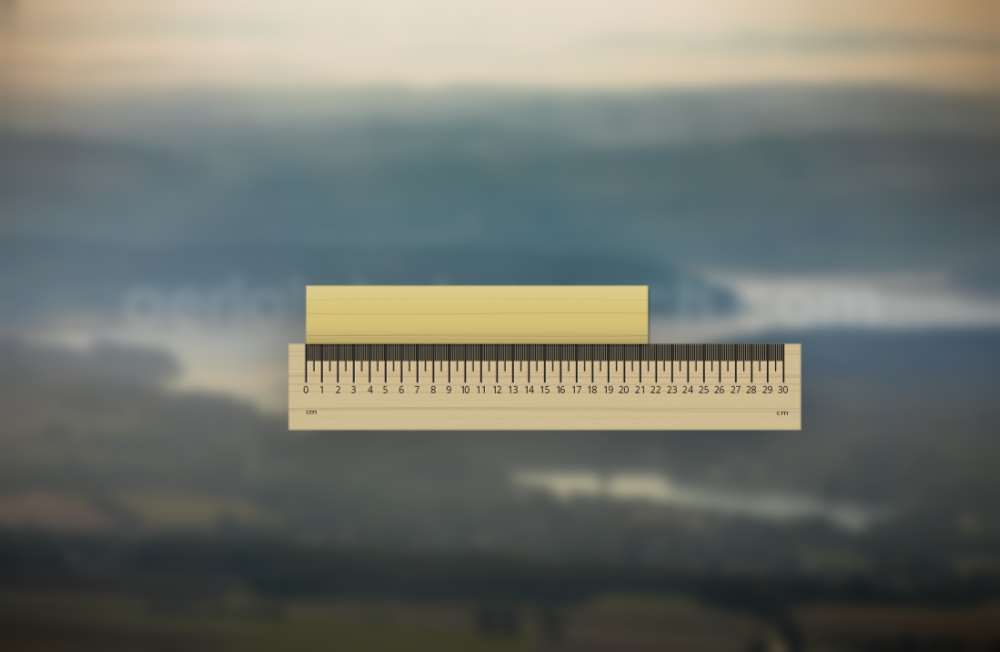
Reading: value=21.5 unit=cm
